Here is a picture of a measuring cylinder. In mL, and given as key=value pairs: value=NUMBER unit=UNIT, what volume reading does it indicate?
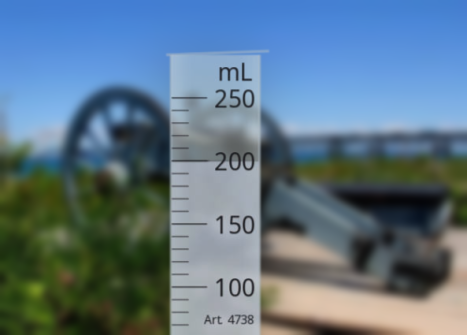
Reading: value=200 unit=mL
